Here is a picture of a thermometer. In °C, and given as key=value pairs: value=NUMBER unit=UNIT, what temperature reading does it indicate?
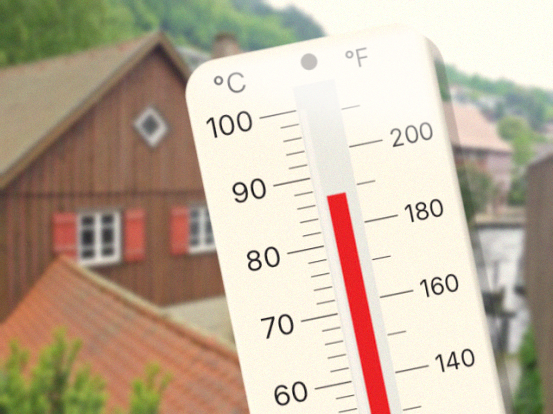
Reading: value=87 unit=°C
